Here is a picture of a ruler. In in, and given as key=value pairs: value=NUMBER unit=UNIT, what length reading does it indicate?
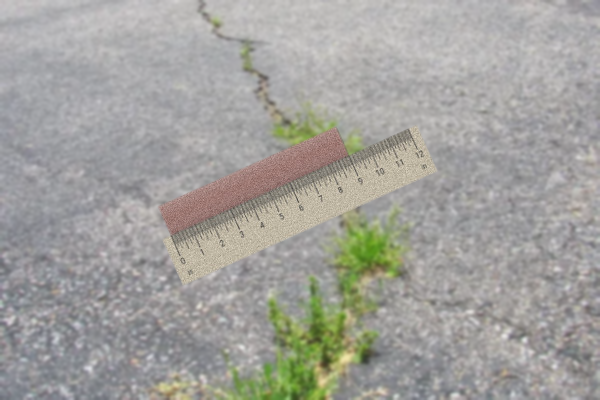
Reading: value=9 unit=in
